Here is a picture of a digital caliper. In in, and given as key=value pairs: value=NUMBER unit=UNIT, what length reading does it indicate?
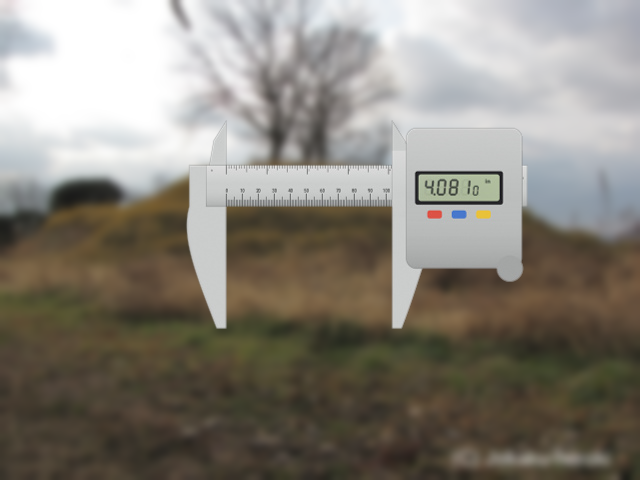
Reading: value=4.0810 unit=in
